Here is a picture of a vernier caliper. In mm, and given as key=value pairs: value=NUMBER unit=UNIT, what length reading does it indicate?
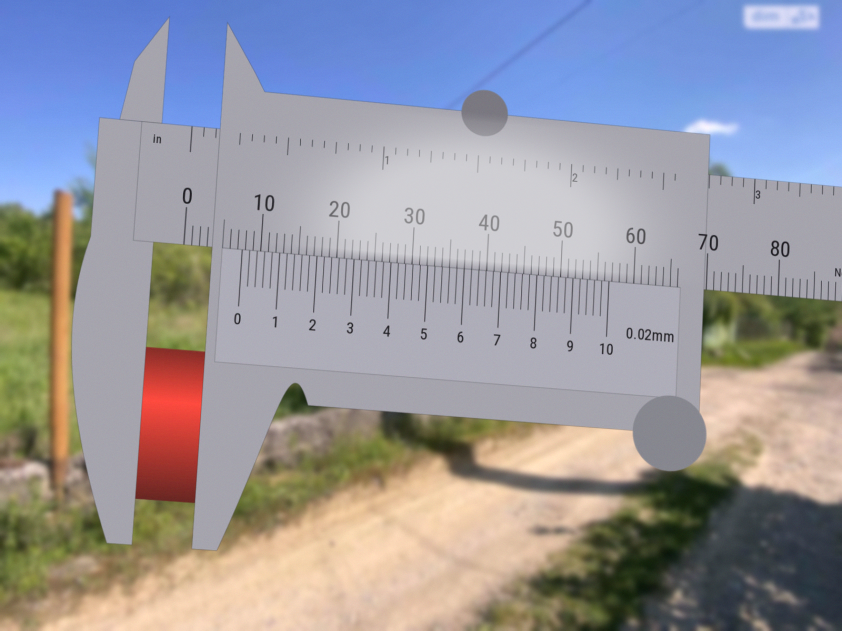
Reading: value=7.6 unit=mm
